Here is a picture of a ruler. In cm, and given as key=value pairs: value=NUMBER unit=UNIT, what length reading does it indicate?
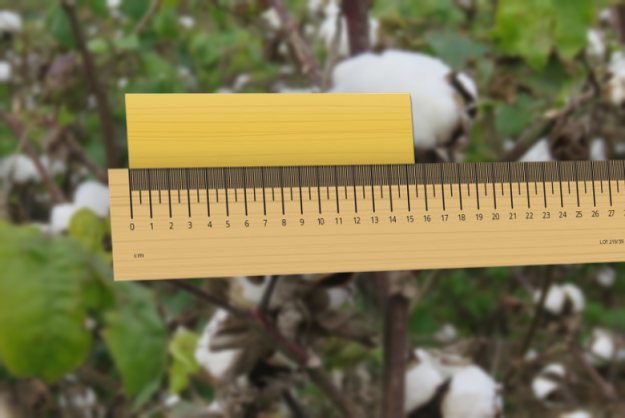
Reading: value=15.5 unit=cm
